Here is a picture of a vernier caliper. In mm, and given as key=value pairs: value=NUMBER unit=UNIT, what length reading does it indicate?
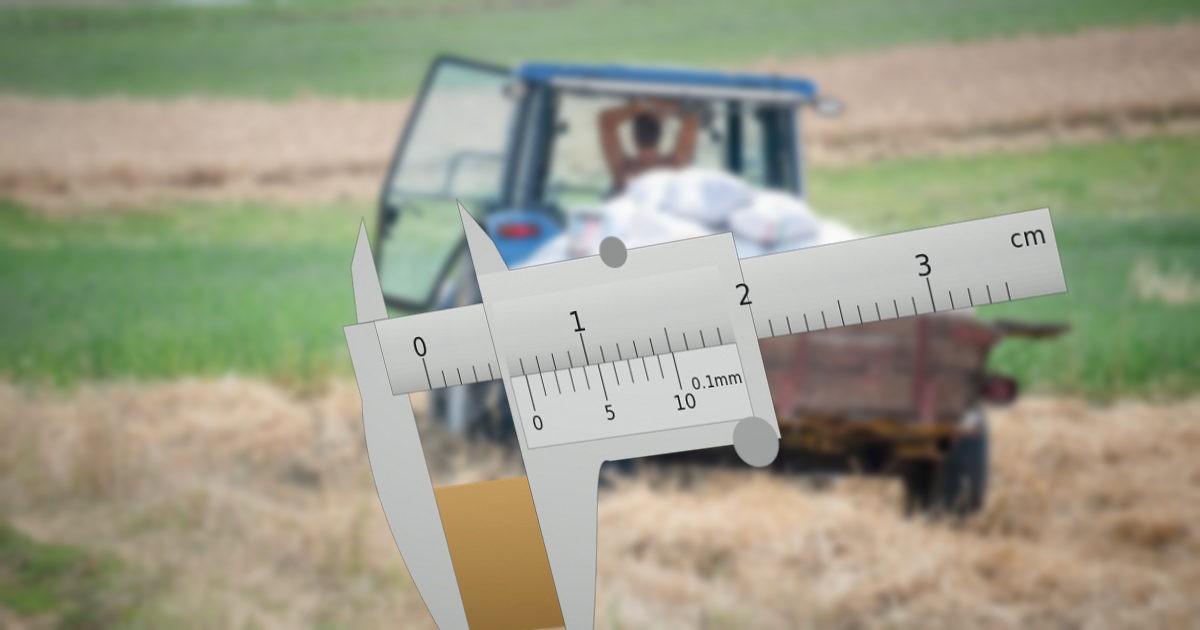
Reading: value=6.1 unit=mm
